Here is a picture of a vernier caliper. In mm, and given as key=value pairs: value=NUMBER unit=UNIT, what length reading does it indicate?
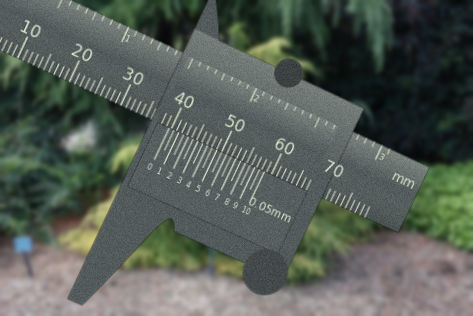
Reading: value=39.6 unit=mm
